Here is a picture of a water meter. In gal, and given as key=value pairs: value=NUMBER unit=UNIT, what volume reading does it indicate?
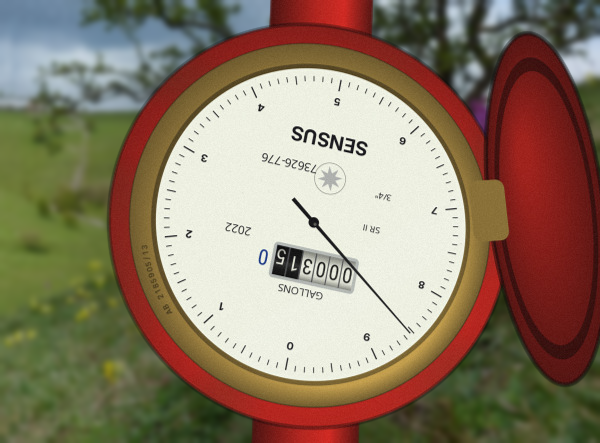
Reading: value=3148.5 unit=gal
